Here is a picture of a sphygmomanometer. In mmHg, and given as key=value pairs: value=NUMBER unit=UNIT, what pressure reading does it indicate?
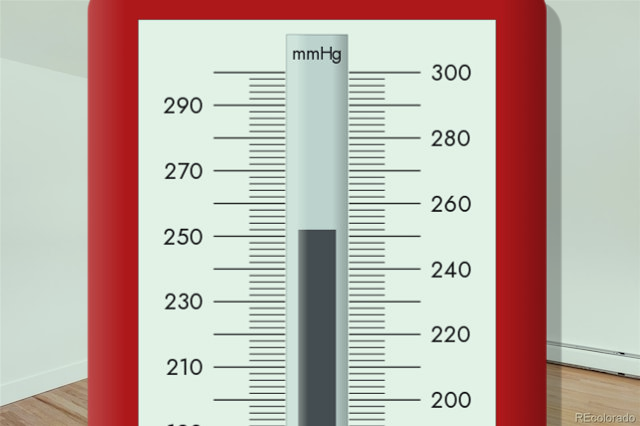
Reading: value=252 unit=mmHg
